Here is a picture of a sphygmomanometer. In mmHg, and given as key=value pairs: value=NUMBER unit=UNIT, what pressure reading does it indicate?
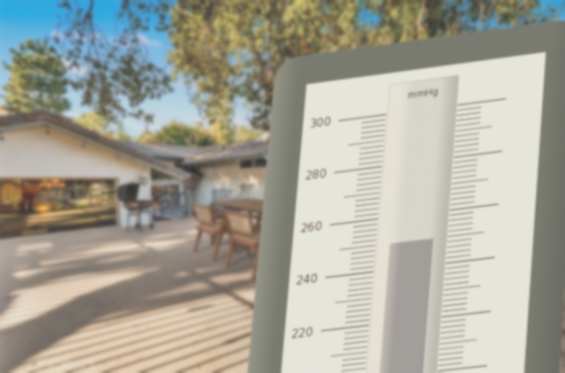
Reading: value=250 unit=mmHg
